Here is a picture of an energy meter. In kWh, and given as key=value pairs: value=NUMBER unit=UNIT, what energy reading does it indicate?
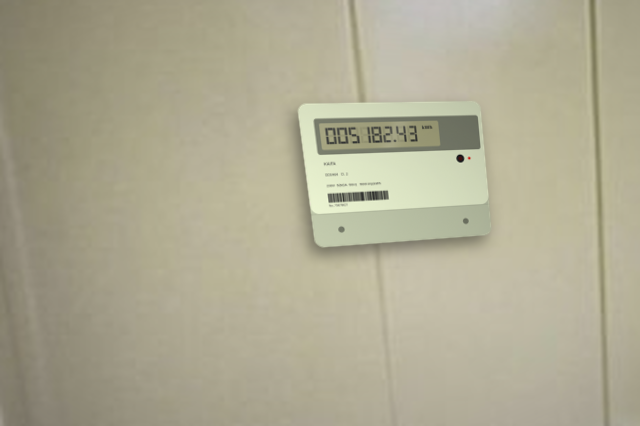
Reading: value=5182.43 unit=kWh
